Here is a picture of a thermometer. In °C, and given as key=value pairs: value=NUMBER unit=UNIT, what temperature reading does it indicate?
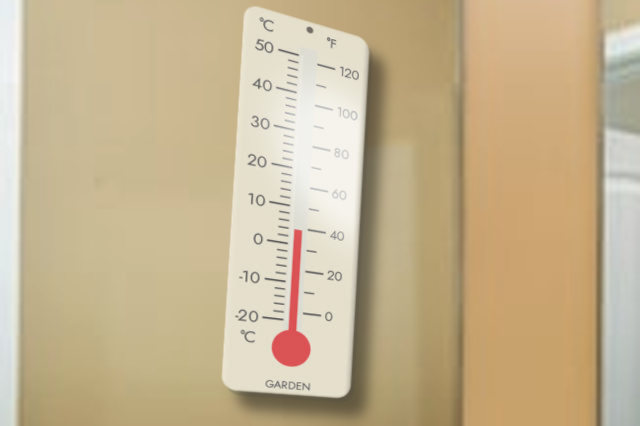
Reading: value=4 unit=°C
